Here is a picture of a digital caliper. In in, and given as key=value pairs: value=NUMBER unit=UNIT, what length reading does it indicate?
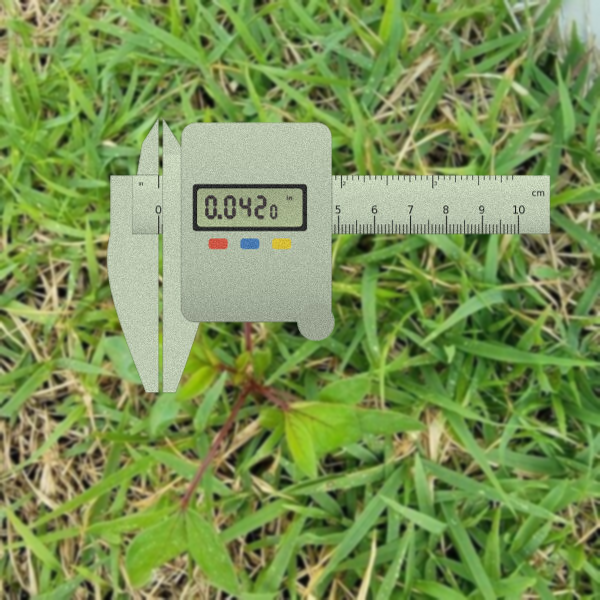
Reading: value=0.0420 unit=in
